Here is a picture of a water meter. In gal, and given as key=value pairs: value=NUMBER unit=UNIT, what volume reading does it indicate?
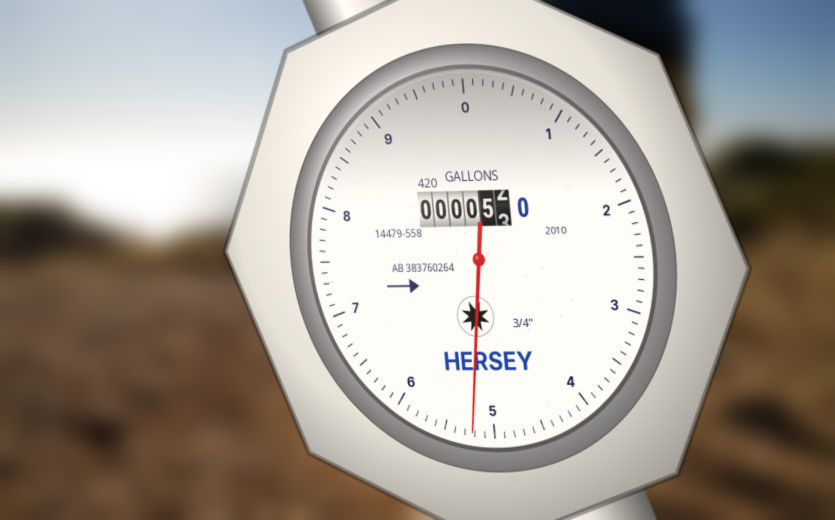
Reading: value=525.2 unit=gal
